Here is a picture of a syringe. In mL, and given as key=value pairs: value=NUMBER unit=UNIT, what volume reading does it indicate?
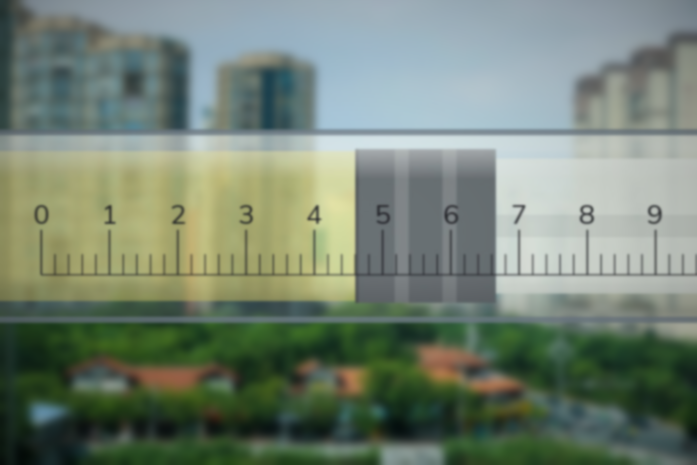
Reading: value=4.6 unit=mL
